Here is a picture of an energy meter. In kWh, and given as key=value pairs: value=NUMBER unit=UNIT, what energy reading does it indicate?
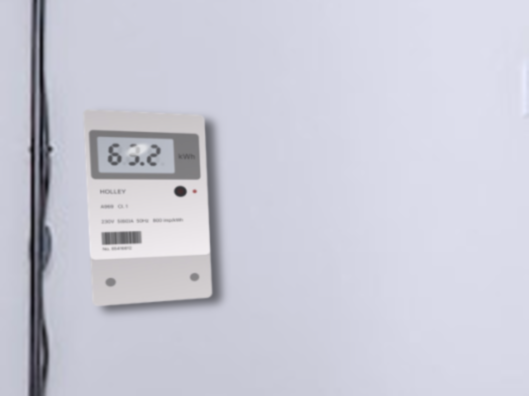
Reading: value=63.2 unit=kWh
